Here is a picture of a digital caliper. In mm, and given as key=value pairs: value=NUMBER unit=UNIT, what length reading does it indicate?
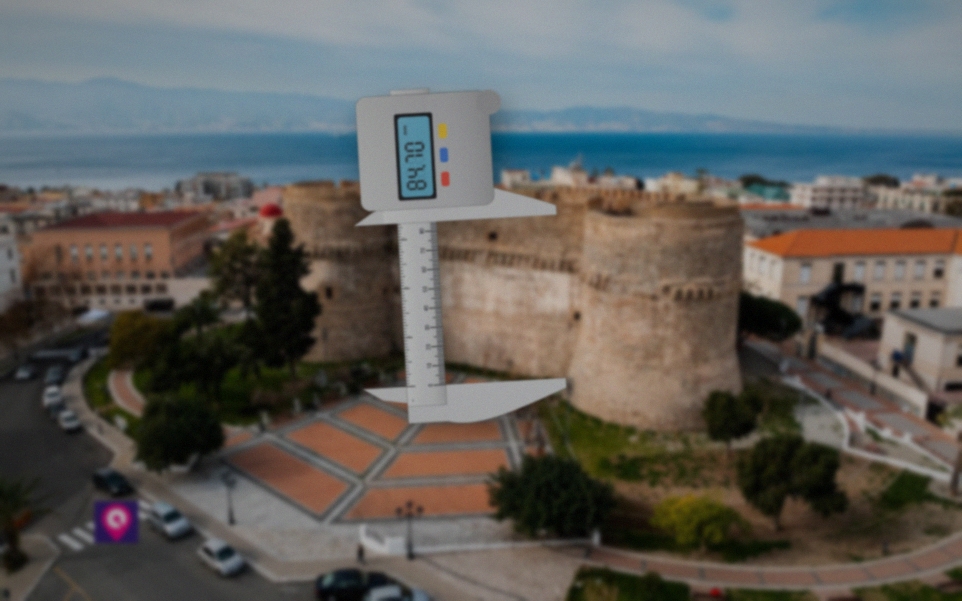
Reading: value=84.70 unit=mm
